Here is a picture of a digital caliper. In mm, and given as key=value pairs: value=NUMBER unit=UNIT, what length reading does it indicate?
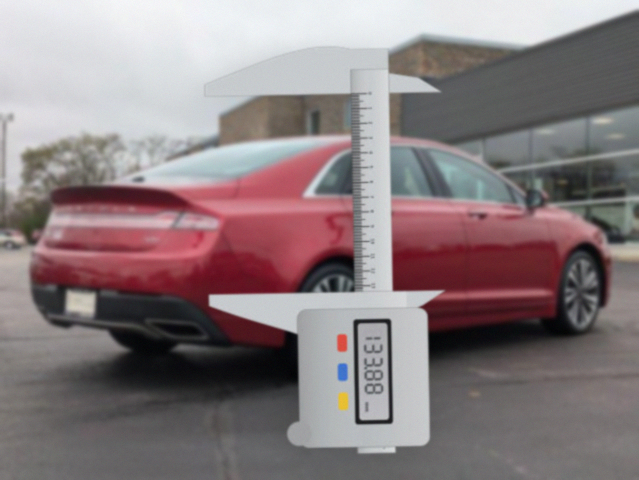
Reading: value=133.88 unit=mm
